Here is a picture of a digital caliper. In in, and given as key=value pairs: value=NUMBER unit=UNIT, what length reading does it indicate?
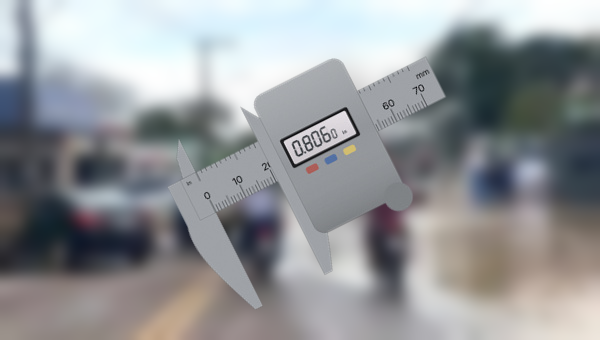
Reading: value=0.8060 unit=in
